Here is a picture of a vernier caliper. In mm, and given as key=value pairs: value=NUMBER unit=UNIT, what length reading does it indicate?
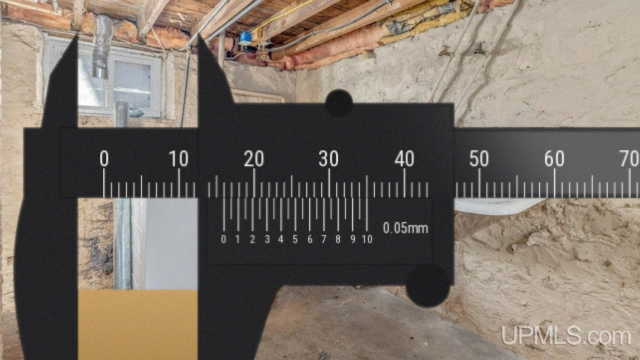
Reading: value=16.0 unit=mm
